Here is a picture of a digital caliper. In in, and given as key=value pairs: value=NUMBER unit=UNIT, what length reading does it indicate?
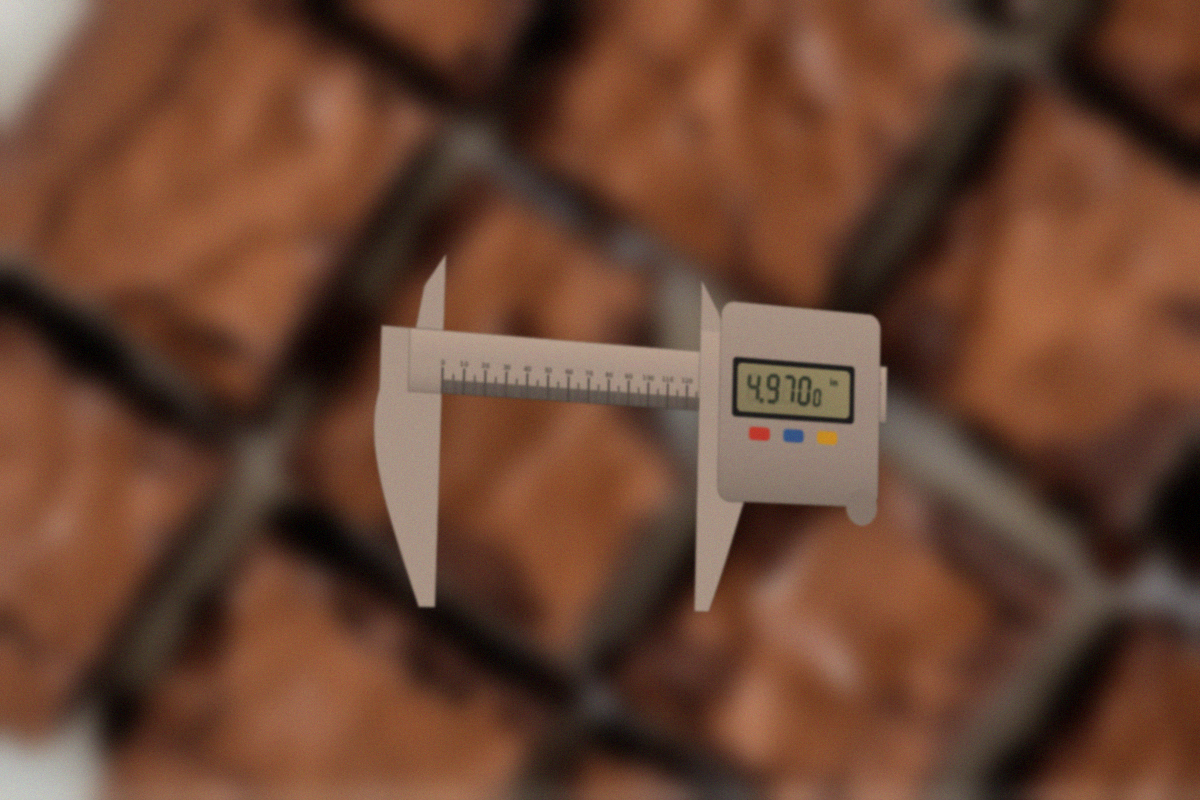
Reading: value=4.9700 unit=in
